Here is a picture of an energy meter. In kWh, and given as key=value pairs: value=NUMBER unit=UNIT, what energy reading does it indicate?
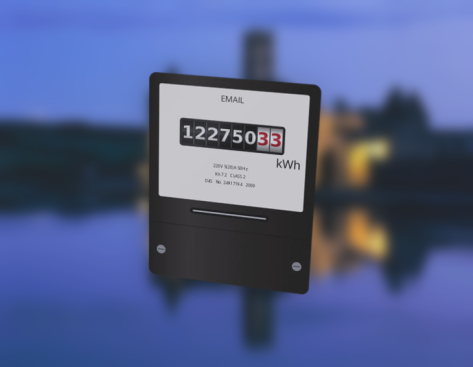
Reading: value=122750.33 unit=kWh
